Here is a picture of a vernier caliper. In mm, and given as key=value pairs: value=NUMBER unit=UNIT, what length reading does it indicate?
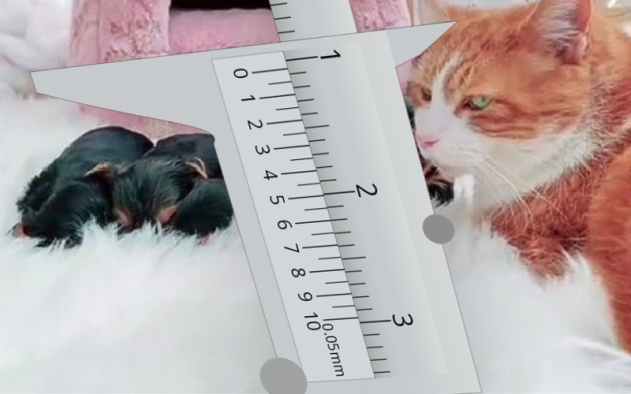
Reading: value=10.6 unit=mm
